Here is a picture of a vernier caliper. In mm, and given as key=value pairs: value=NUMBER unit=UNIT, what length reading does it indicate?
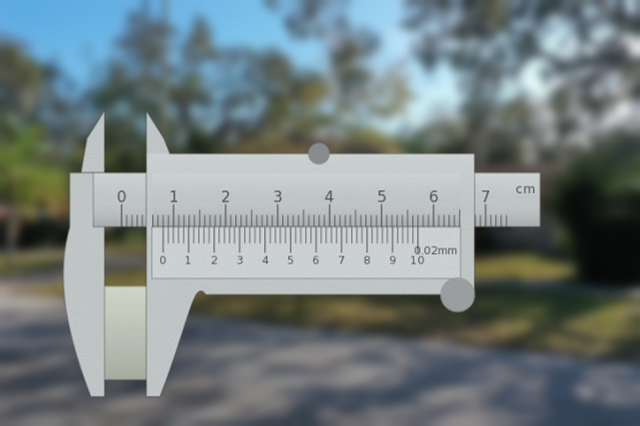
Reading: value=8.0 unit=mm
